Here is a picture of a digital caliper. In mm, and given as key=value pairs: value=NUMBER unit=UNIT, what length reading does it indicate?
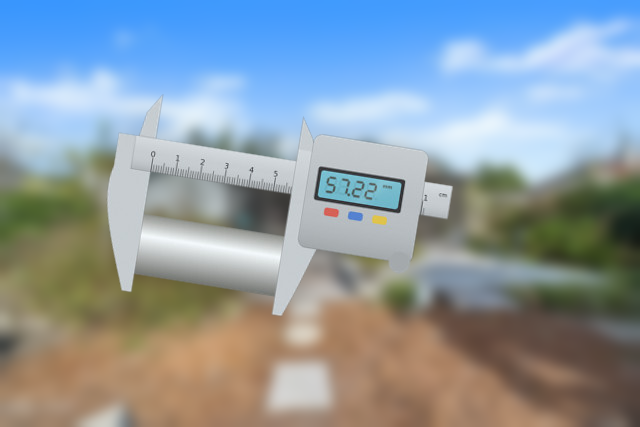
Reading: value=57.22 unit=mm
